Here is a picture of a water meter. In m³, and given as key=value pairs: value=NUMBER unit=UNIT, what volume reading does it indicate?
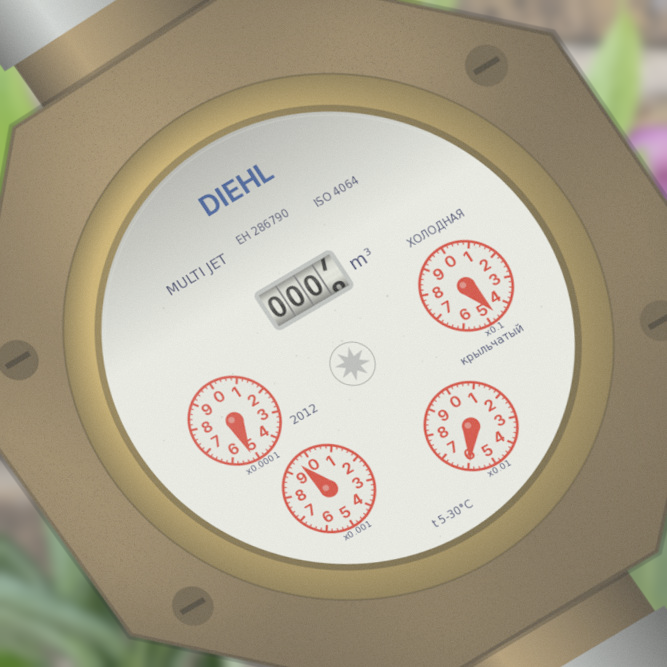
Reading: value=7.4595 unit=m³
